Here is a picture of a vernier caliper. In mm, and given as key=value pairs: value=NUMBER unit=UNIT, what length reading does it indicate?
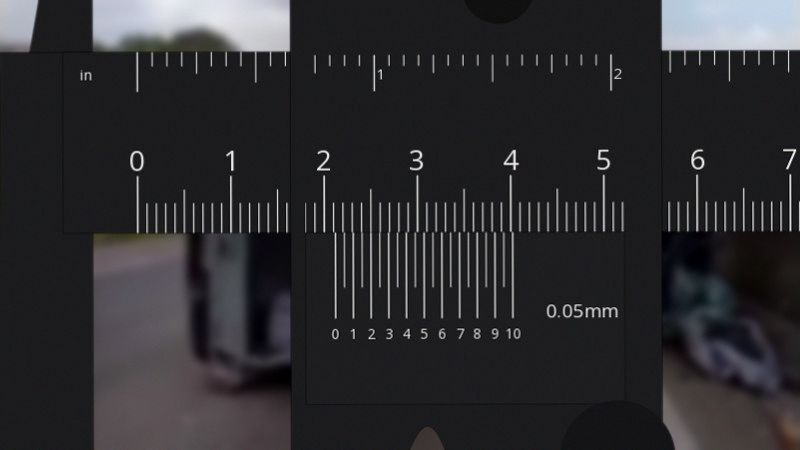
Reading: value=21.2 unit=mm
